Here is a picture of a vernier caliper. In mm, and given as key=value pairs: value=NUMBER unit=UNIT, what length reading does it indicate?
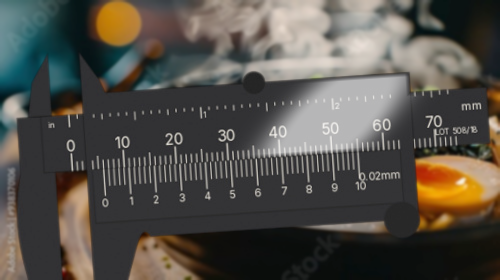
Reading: value=6.0 unit=mm
